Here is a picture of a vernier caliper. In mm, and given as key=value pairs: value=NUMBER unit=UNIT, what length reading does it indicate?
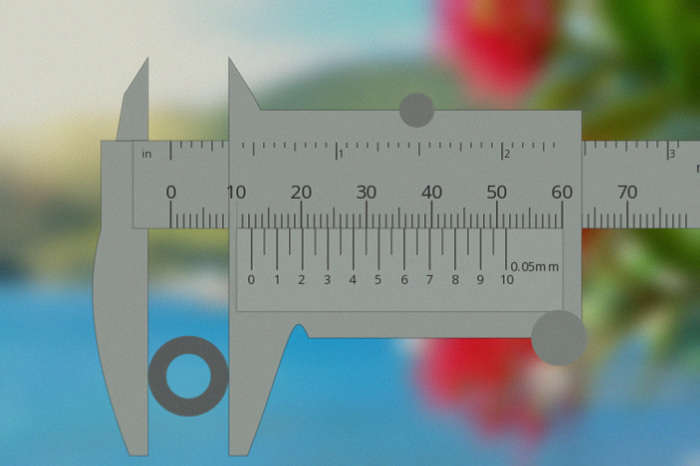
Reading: value=12.4 unit=mm
